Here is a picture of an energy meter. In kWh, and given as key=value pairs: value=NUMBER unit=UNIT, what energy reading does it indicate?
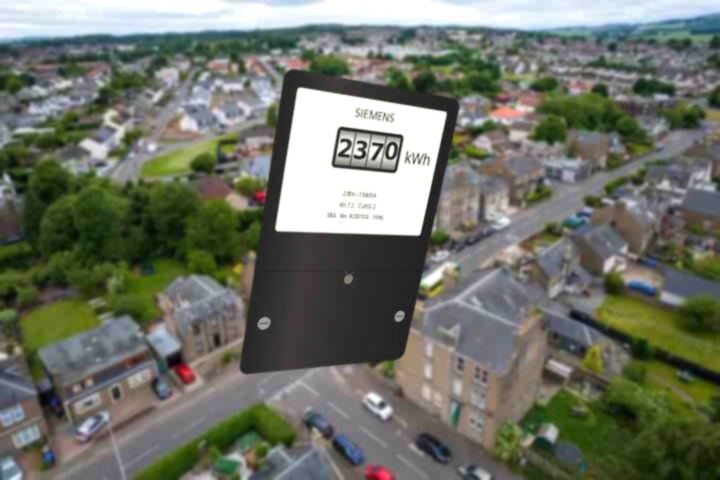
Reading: value=2370 unit=kWh
